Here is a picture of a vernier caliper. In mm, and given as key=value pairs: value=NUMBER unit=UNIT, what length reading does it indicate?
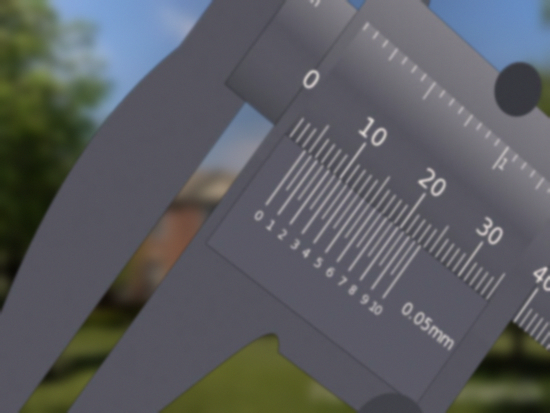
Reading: value=4.5 unit=mm
